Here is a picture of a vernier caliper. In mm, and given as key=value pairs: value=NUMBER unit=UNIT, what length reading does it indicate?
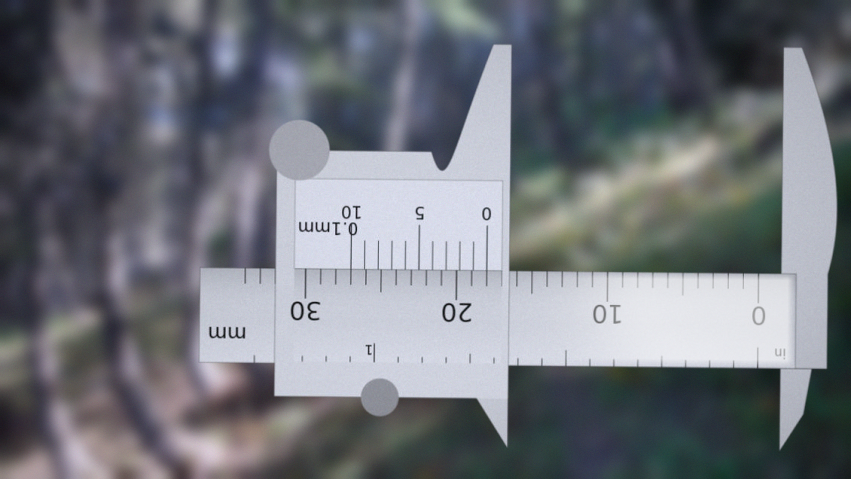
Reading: value=18.0 unit=mm
